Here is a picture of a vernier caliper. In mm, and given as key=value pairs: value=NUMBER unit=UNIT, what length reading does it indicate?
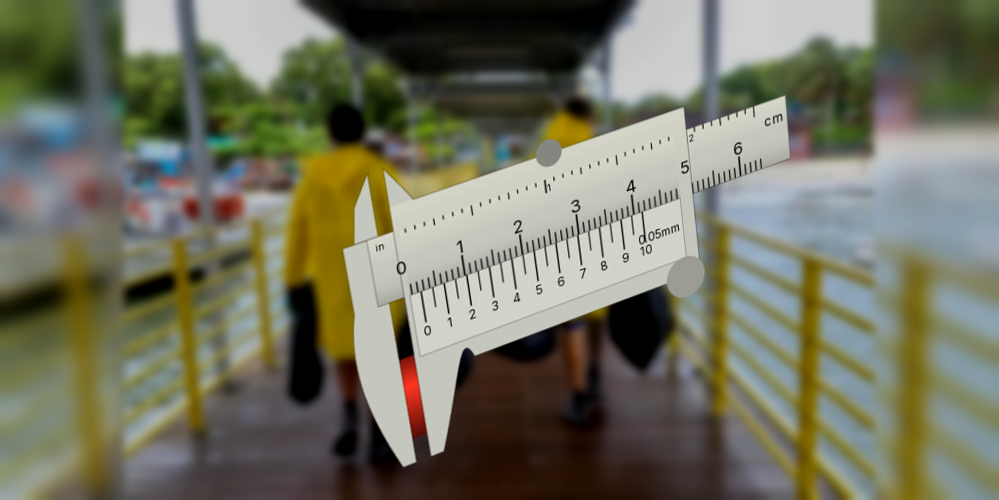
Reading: value=2.5 unit=mm
